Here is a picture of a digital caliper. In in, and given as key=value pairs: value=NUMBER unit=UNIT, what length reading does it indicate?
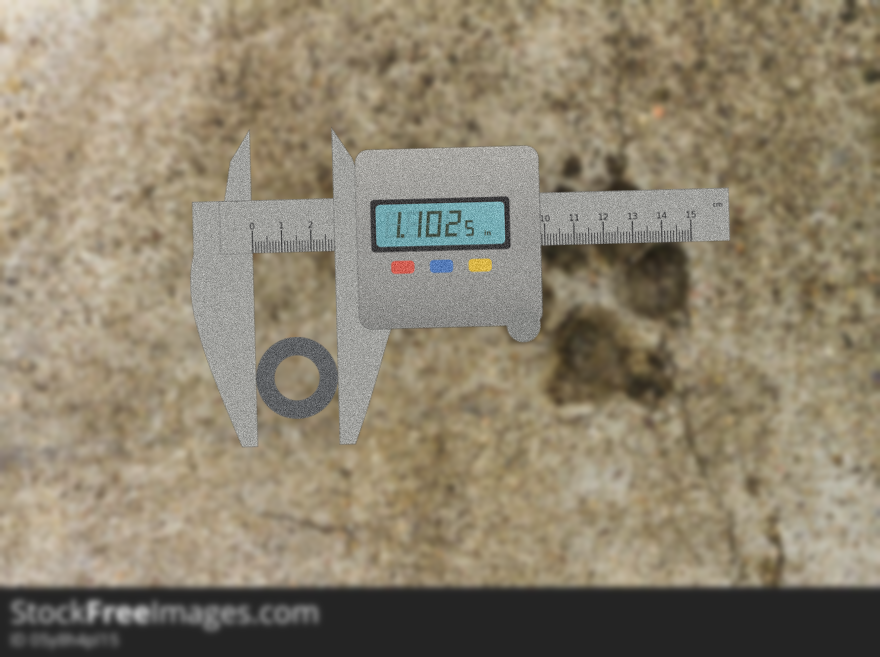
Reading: value=1.1025 unit=in
